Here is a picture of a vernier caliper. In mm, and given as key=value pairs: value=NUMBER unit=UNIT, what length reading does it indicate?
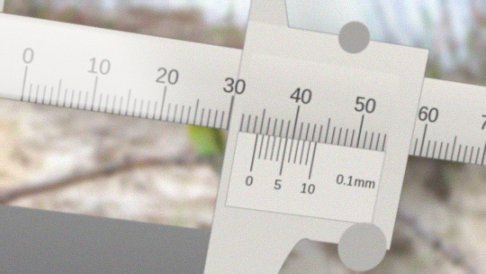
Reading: value=34.6 unit=mm
